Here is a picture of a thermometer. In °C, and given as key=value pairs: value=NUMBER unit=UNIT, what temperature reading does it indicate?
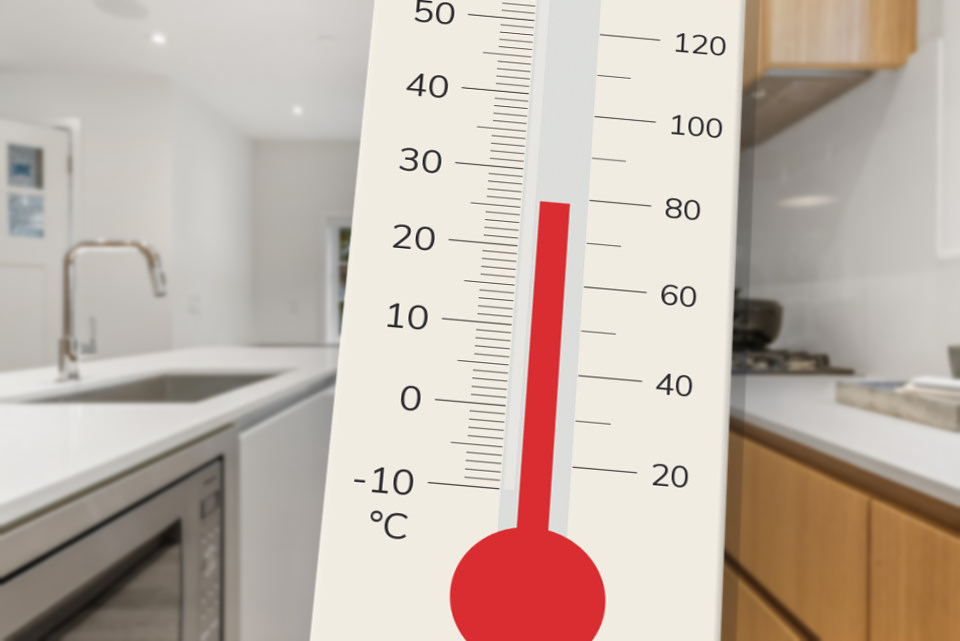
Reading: value=26 unit=°C
